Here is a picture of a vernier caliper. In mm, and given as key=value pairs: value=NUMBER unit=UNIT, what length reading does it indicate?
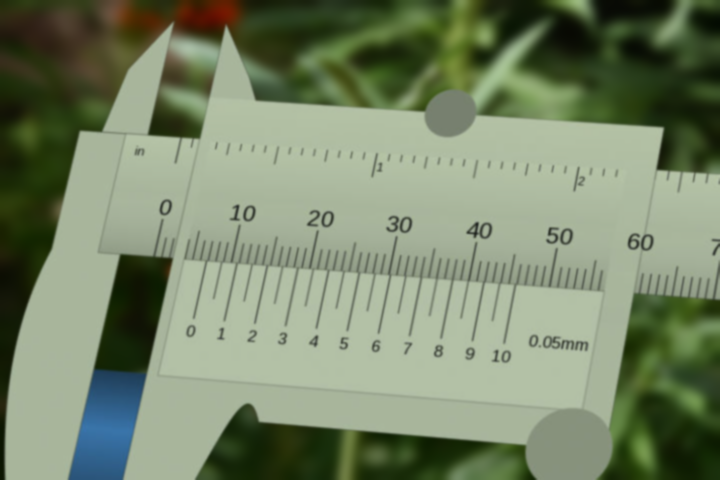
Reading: value=6.8 unit=mm
